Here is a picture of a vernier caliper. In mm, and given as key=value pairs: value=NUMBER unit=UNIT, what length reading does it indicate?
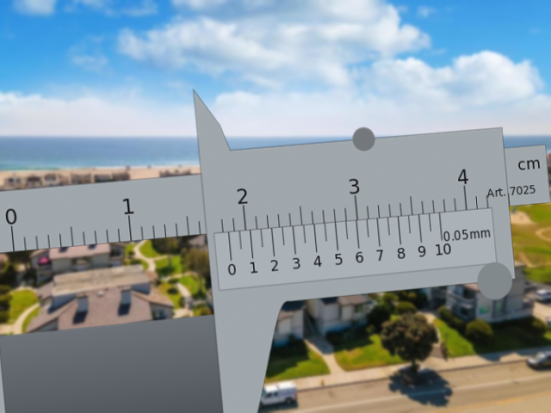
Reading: value=18.5 unit=mm
